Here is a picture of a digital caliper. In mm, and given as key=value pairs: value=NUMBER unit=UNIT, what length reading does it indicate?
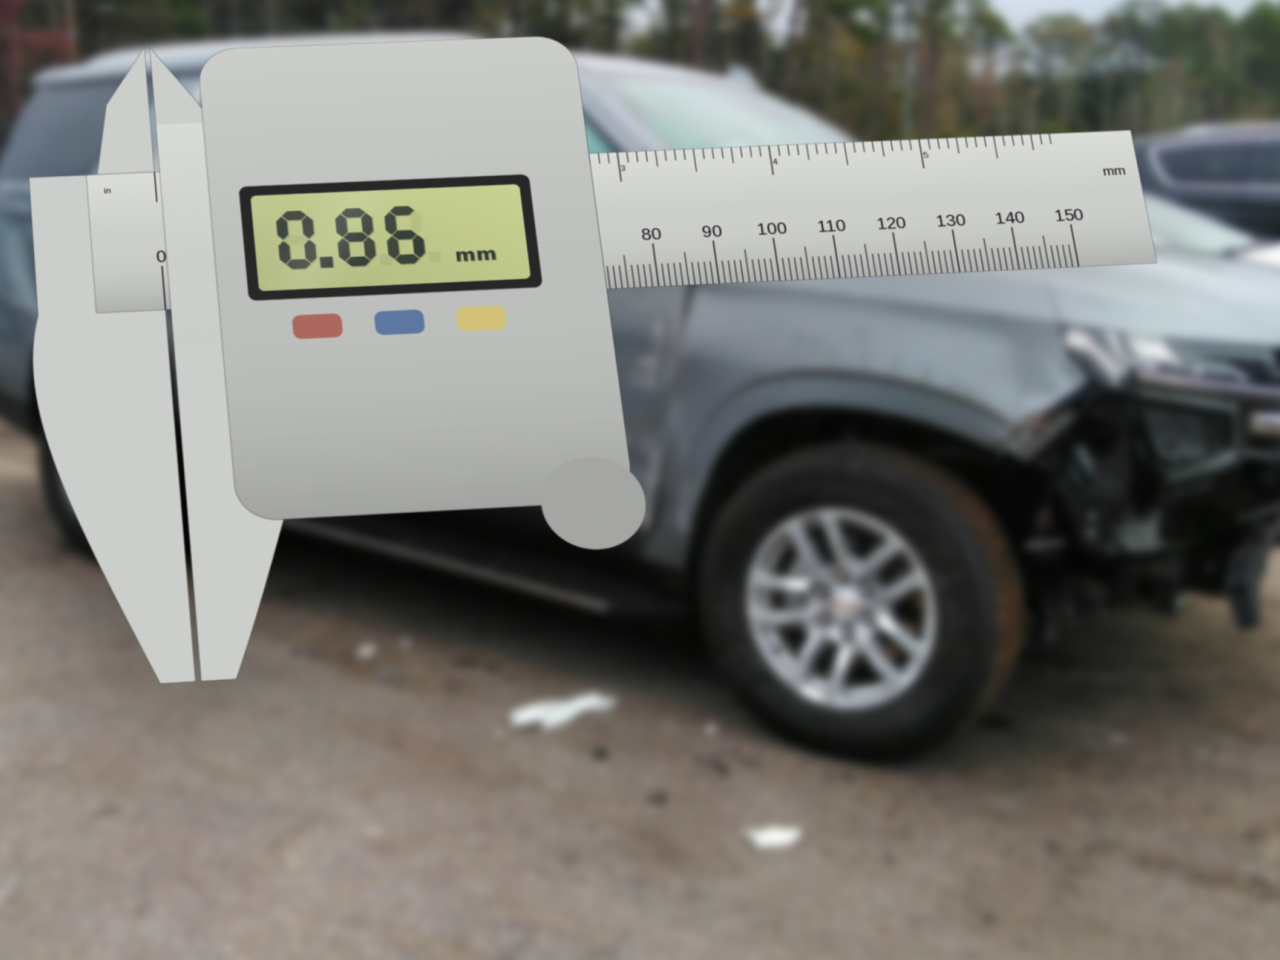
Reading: value=0.86 unit=mm
